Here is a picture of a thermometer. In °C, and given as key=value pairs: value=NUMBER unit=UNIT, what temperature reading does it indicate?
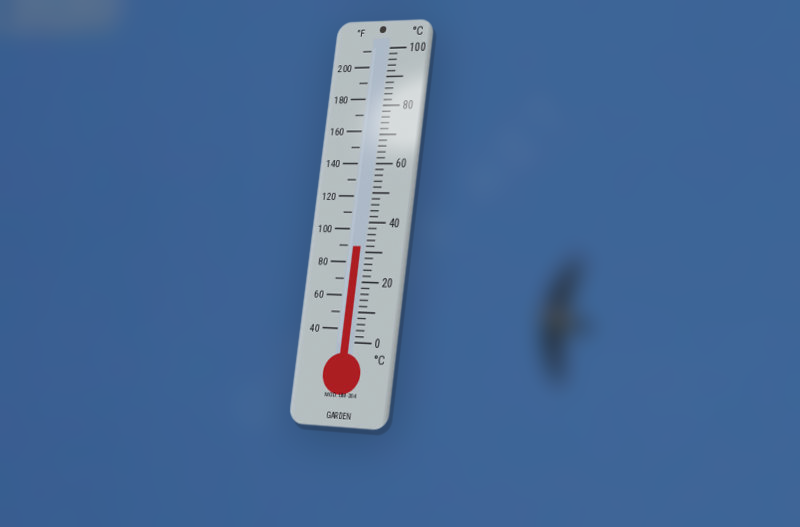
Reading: value=32 unit=°C
